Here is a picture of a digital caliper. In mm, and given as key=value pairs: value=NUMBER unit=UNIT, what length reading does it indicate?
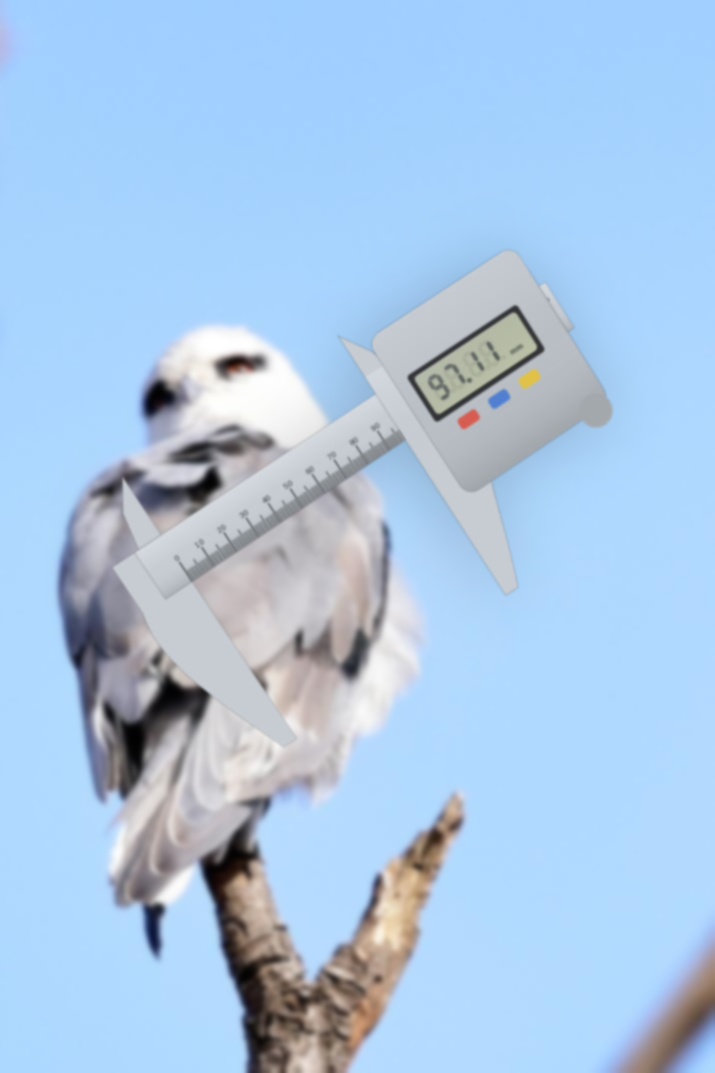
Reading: value=97.11 unit=mm
